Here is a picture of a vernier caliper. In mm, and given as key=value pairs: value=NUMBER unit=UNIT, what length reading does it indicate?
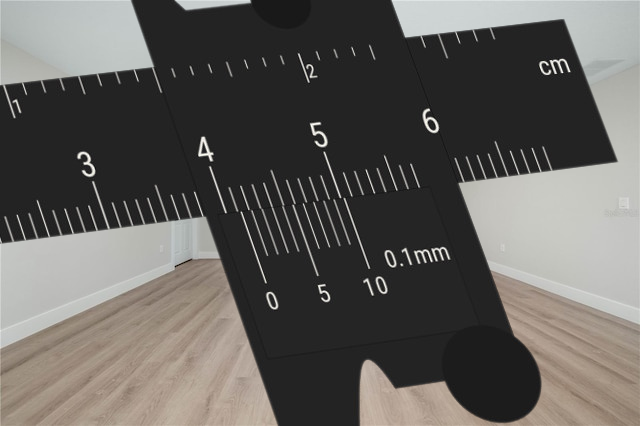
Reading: value=41.3 unit=mm
